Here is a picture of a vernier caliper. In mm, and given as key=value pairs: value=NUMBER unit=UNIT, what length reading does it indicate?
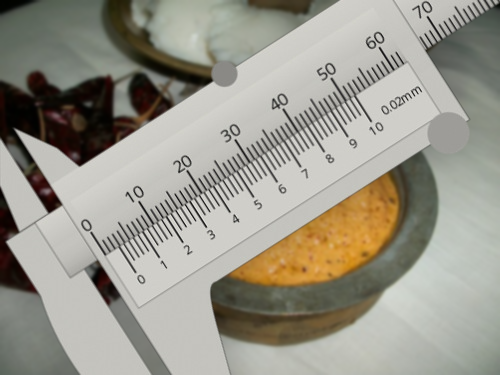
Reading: value=2.8 unit=mm
